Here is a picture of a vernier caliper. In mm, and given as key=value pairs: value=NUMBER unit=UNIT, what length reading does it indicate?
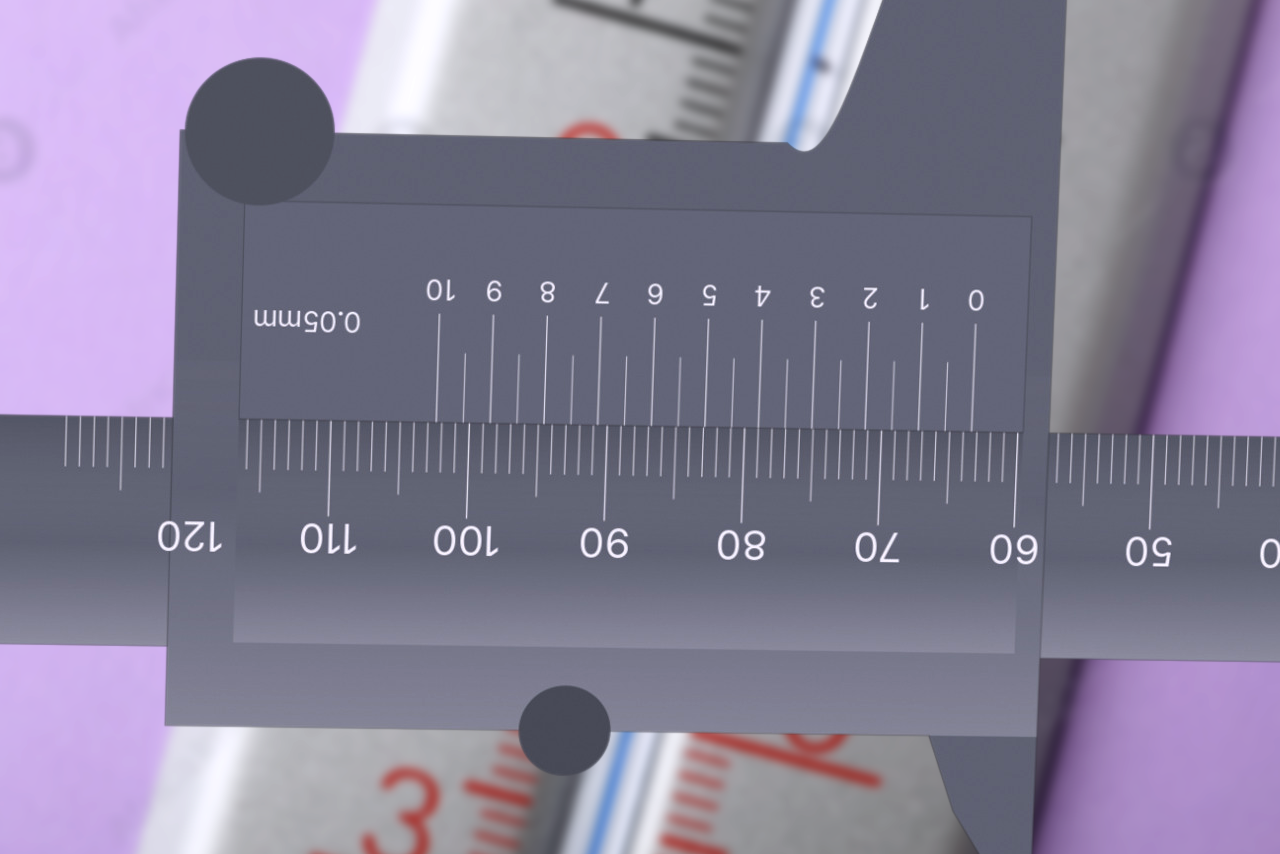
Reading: value=63.4 unit=mm
